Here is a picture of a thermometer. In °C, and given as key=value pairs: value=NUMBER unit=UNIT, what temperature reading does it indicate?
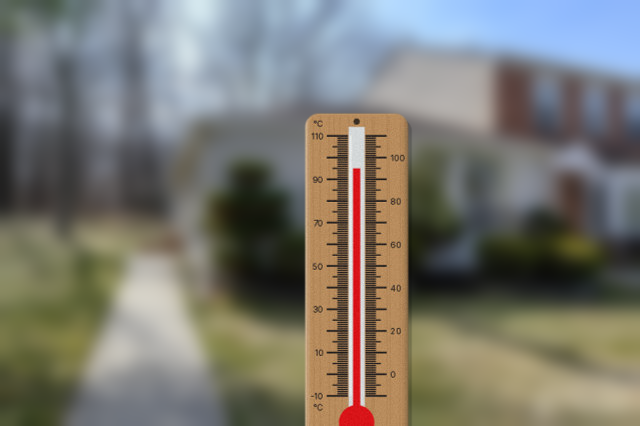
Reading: value=95 unit=°C
